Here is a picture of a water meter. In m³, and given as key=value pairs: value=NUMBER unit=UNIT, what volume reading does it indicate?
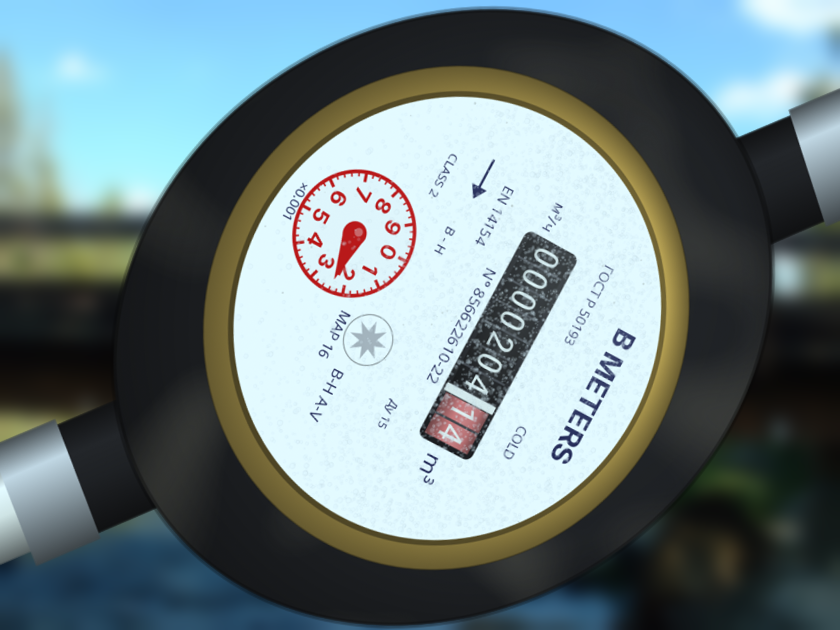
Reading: value=204.142 unit=m³
